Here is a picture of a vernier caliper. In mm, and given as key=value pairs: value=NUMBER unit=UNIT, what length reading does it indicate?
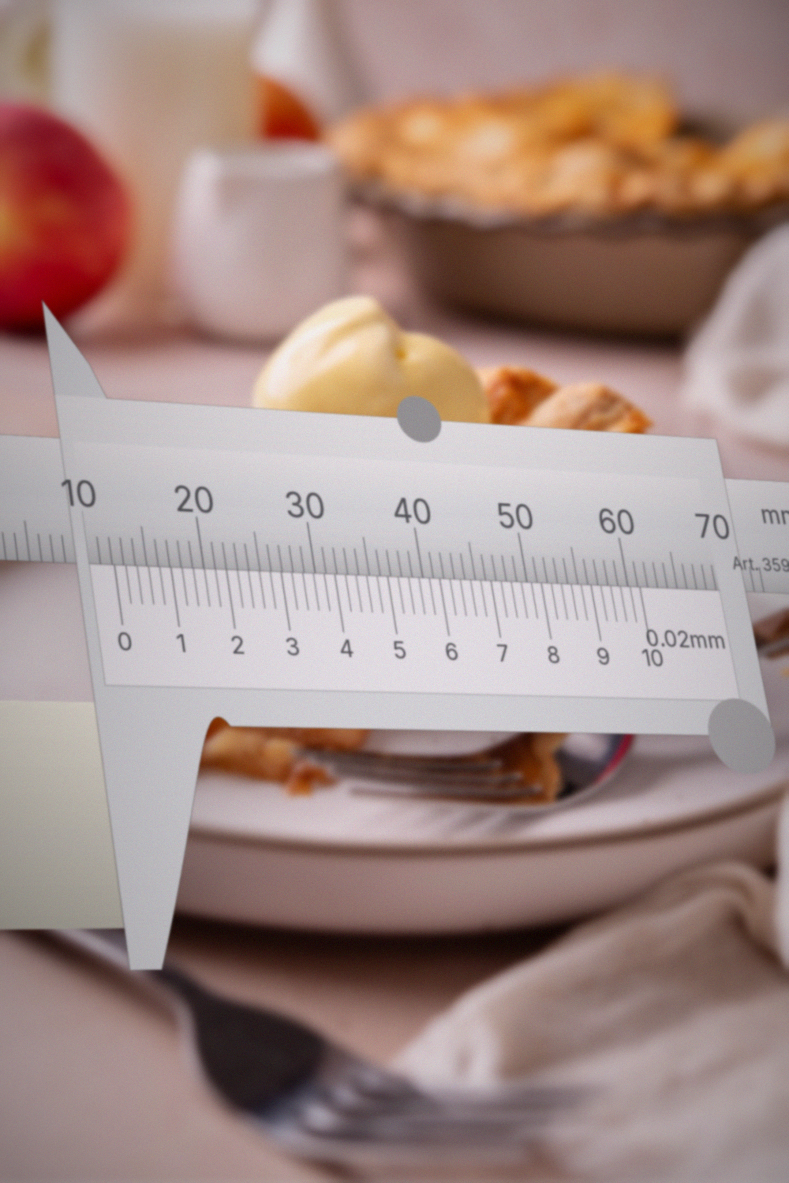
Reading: value=12.2 unit=mm
